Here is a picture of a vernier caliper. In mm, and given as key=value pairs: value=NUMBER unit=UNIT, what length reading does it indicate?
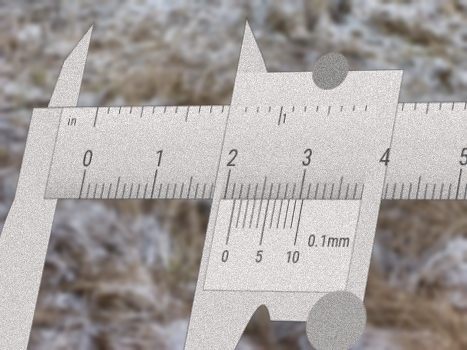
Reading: value=21.4 unit=mm
